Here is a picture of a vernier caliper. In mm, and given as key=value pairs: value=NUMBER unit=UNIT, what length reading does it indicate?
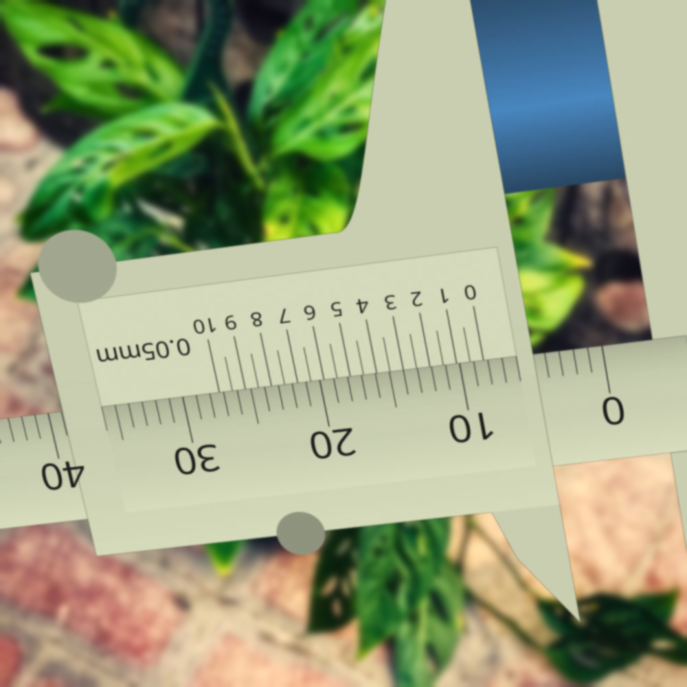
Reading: value=8.3 unit=mm
